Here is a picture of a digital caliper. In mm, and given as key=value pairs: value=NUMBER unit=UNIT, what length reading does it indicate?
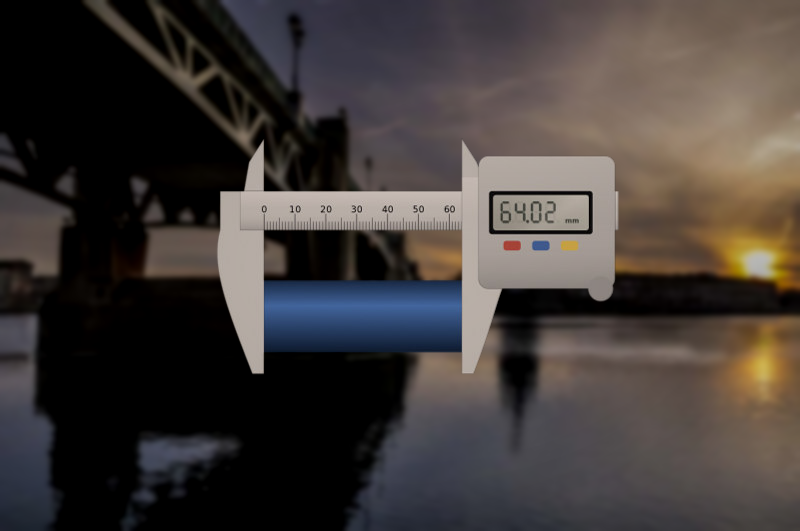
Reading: value=64.02 unit=mm
